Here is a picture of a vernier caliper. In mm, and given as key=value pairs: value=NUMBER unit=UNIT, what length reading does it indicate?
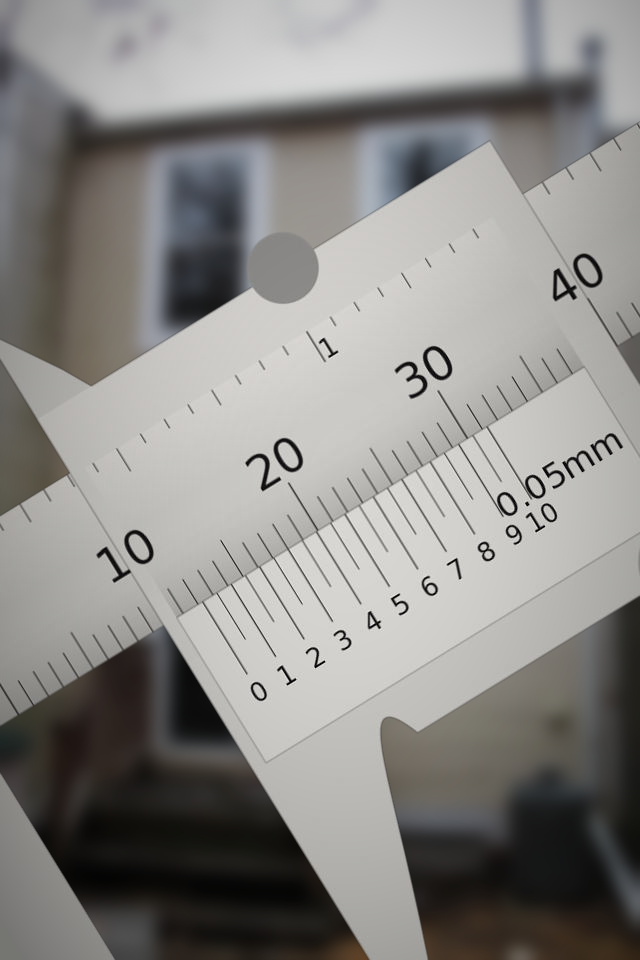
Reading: value=12.3 unit=mm
